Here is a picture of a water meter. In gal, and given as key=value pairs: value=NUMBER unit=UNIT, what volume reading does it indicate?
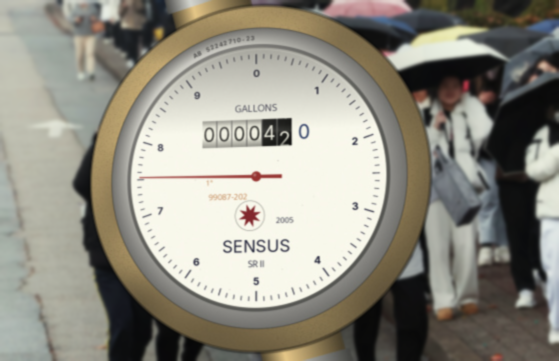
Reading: value=417.5 unit=gal
